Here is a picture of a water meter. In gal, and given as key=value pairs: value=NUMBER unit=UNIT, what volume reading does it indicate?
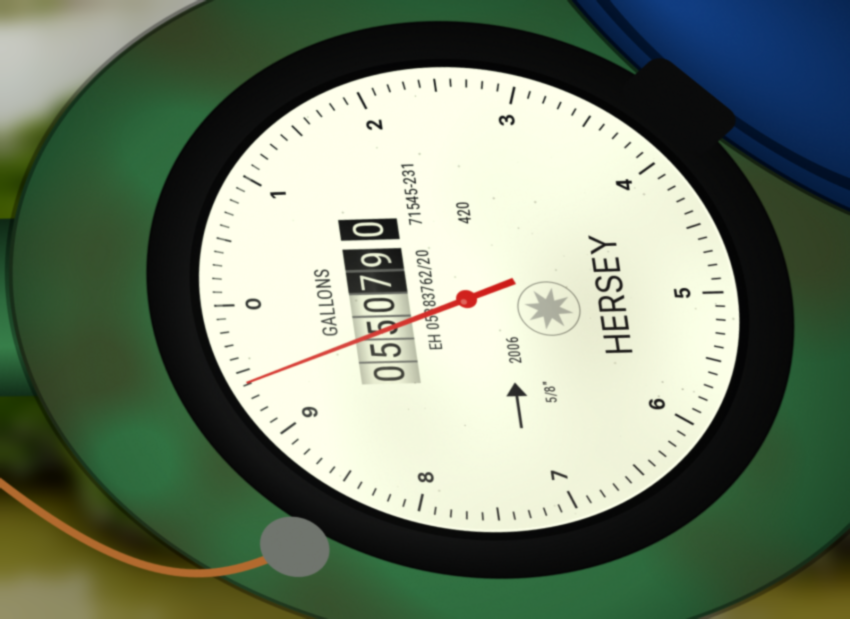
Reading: value=550789.4 unit=gal
